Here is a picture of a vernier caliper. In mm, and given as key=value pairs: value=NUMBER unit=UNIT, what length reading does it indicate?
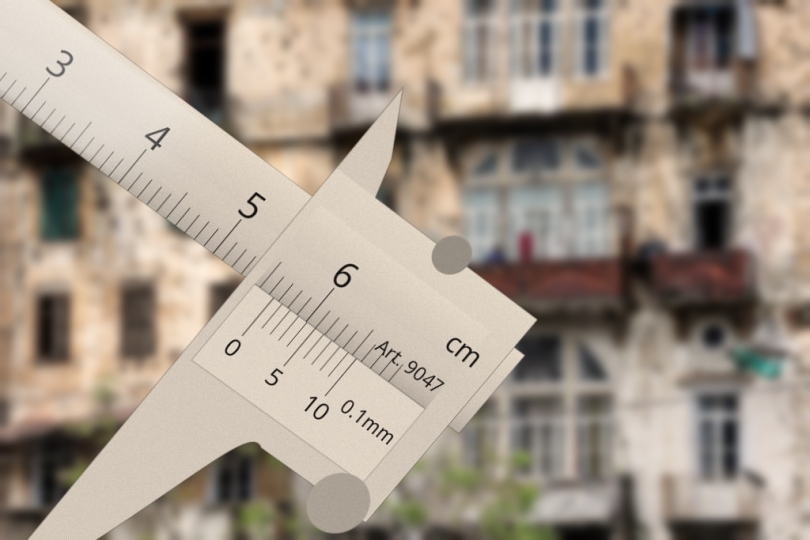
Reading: value=56.5 unit=mm
